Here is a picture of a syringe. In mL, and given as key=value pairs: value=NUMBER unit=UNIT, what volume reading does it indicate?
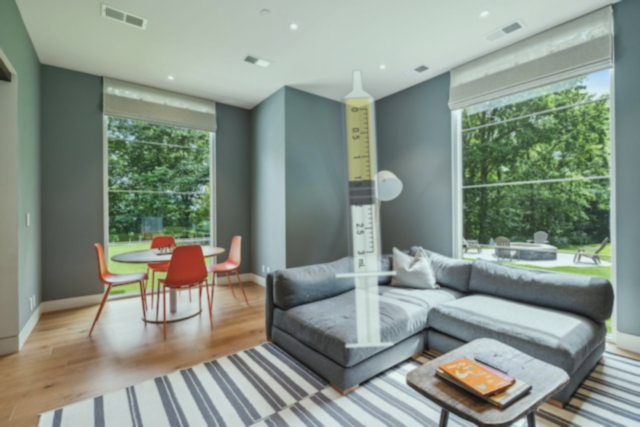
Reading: value=1.5 unit=mL
